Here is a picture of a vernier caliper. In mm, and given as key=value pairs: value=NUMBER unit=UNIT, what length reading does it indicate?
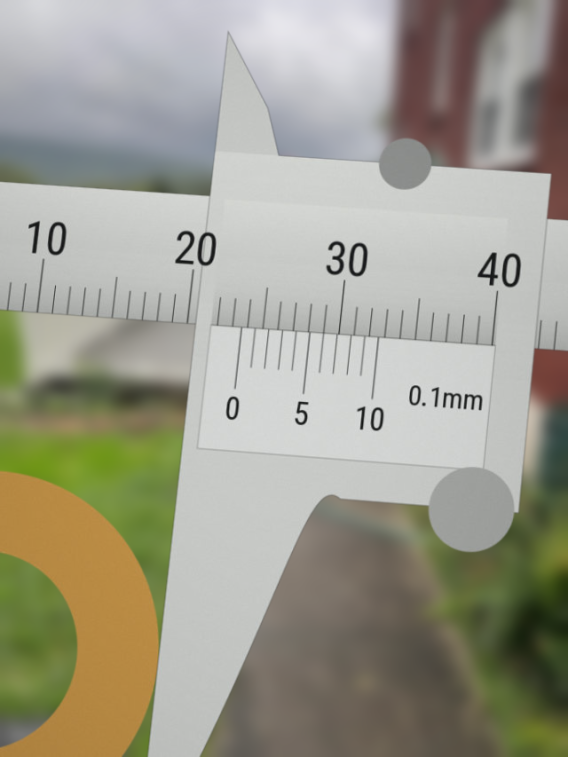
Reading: value=23.6 unit=mm
